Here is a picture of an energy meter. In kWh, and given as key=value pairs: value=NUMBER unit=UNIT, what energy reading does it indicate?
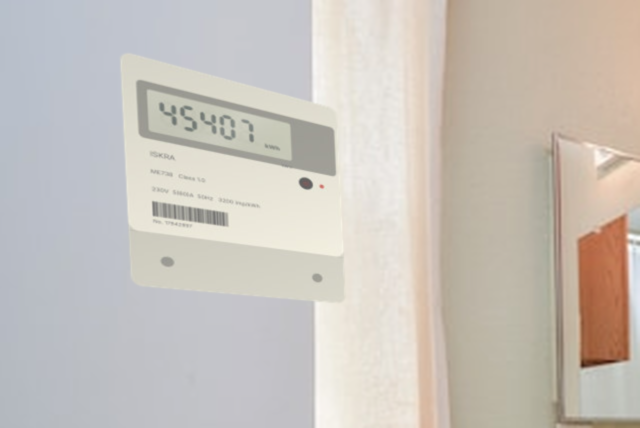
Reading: value=45407 unit=kWh
